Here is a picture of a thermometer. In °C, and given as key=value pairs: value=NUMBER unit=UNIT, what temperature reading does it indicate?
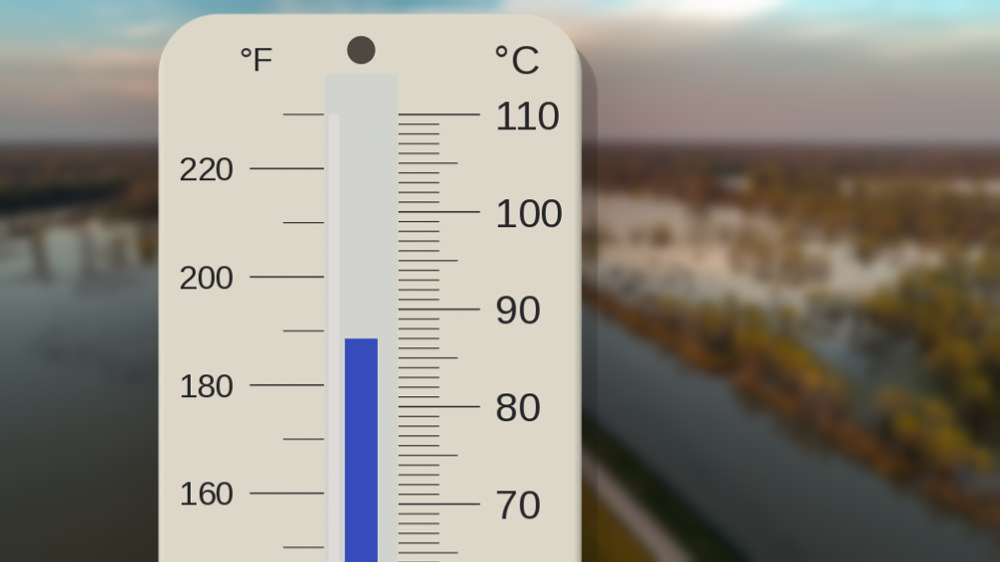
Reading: value=87 unit=°C
